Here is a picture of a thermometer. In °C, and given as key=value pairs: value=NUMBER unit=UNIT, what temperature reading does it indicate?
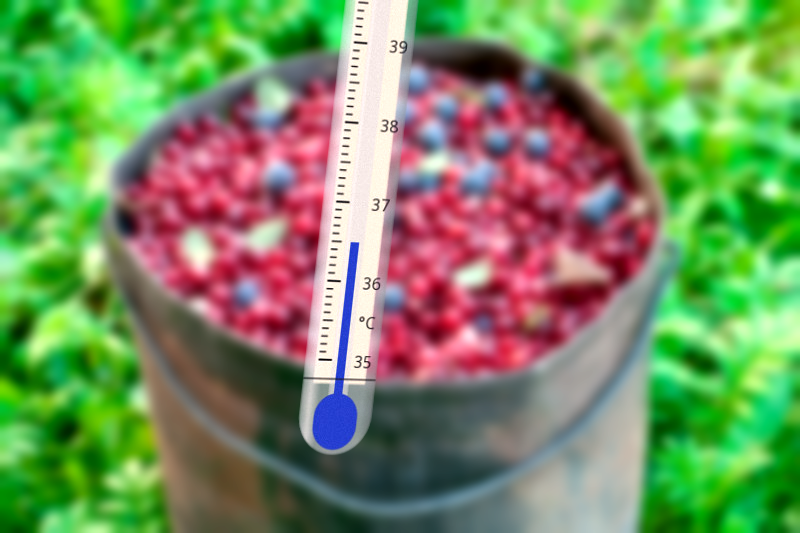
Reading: value=36.5 unit=°C
